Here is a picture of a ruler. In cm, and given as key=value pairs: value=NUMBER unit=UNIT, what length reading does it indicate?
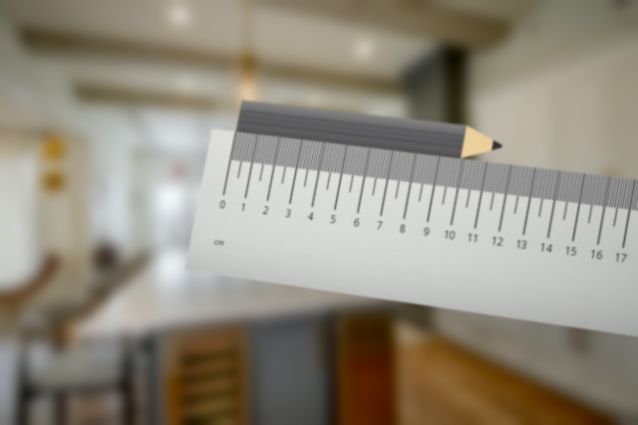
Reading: value=11.5 unit=cm
